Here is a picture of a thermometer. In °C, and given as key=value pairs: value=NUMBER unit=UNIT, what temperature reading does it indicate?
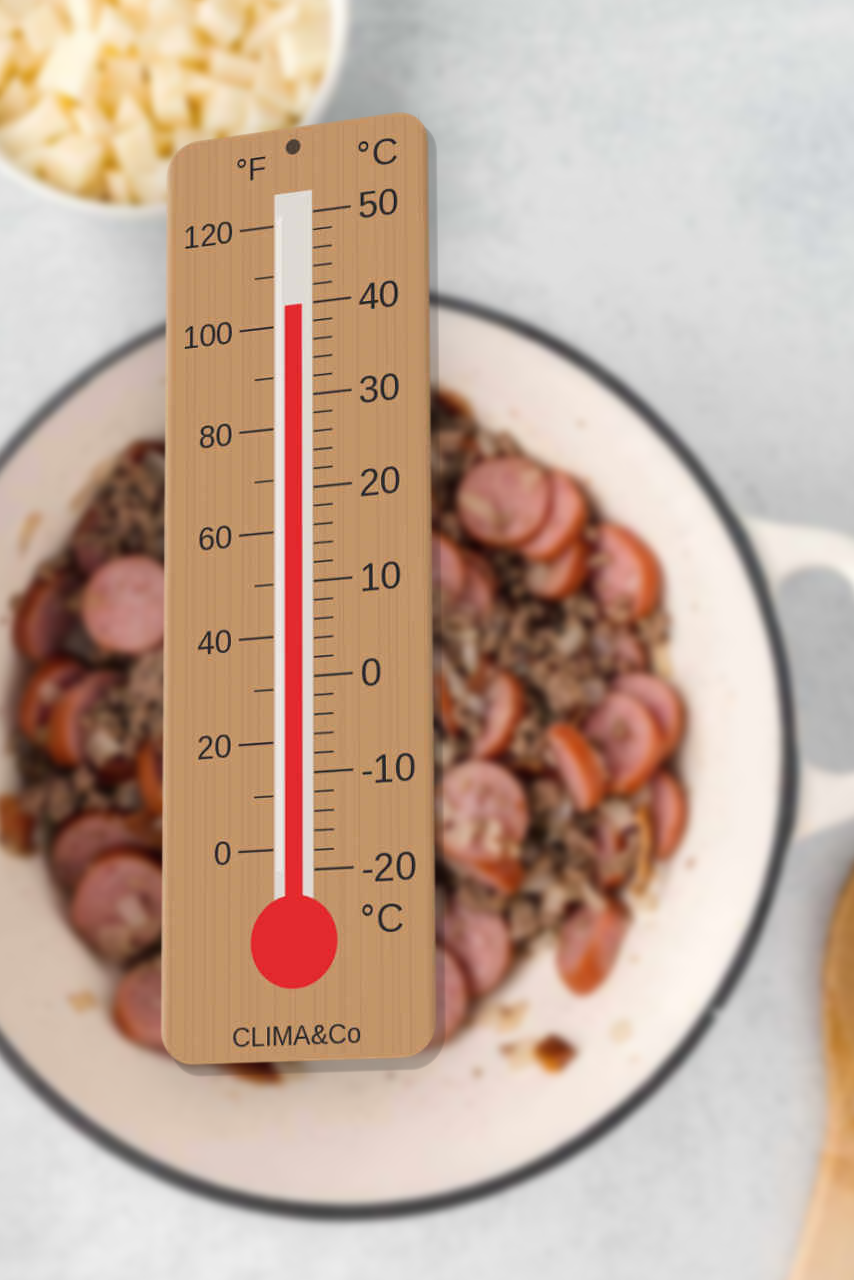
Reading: value=40 unit=°C
